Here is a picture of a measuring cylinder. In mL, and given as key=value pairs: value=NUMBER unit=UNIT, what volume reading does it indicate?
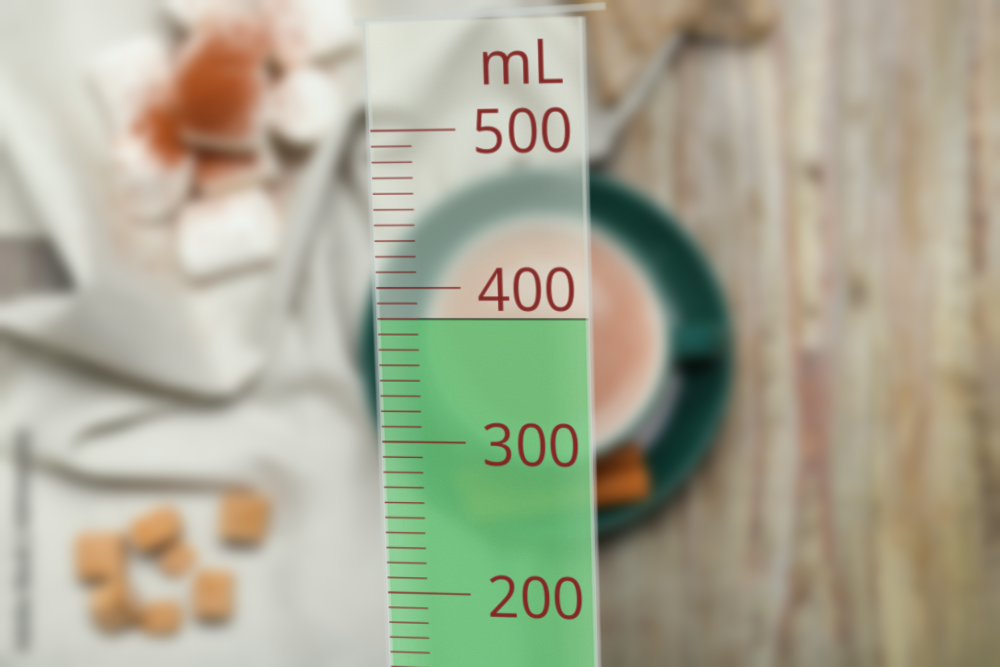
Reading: value=380 unit=mL
